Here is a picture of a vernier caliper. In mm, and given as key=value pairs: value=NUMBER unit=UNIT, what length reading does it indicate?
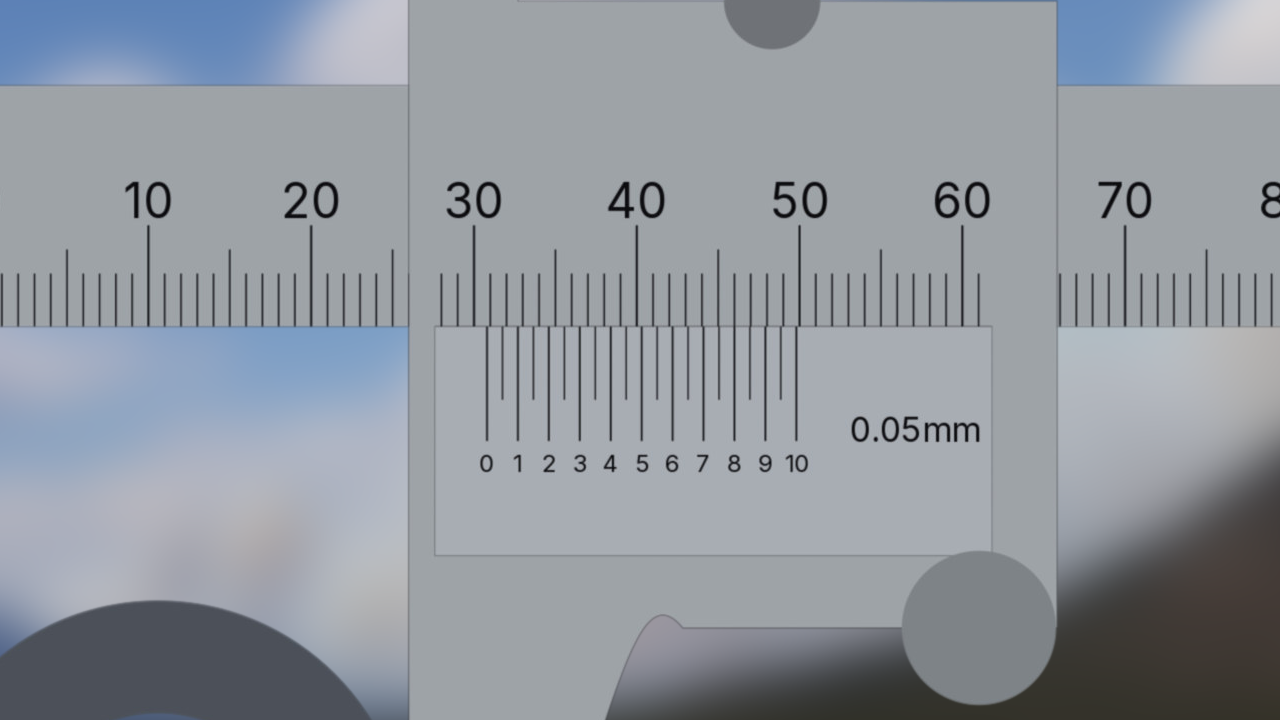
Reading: value=30.8 unit=mm
